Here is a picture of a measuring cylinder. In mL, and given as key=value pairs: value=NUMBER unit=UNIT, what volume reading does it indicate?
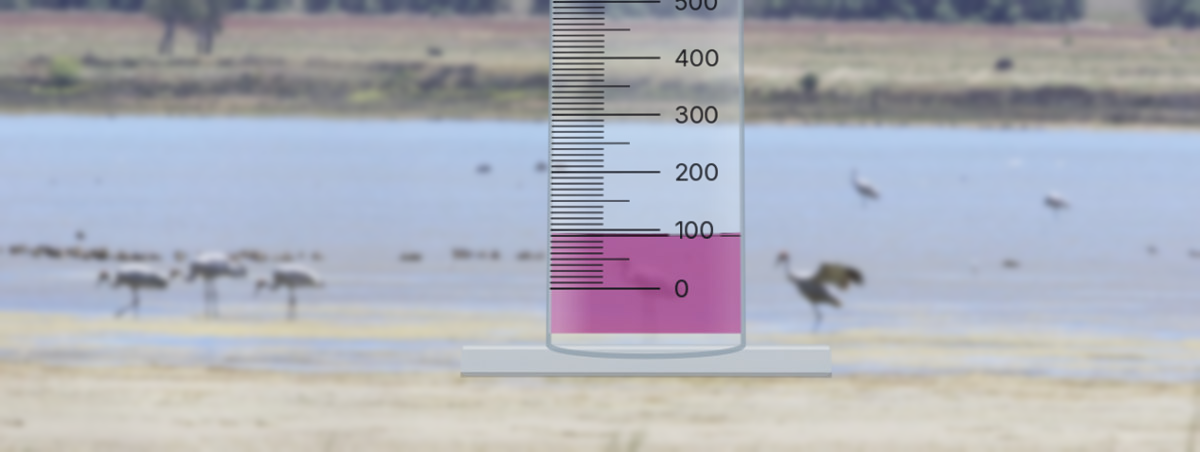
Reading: value=90 unit=mL
